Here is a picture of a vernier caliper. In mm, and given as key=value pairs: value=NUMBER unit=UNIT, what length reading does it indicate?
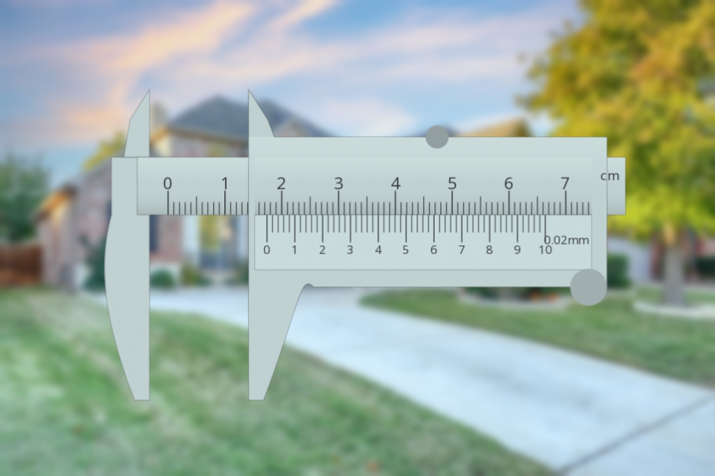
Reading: value=17.4 unit=mm
